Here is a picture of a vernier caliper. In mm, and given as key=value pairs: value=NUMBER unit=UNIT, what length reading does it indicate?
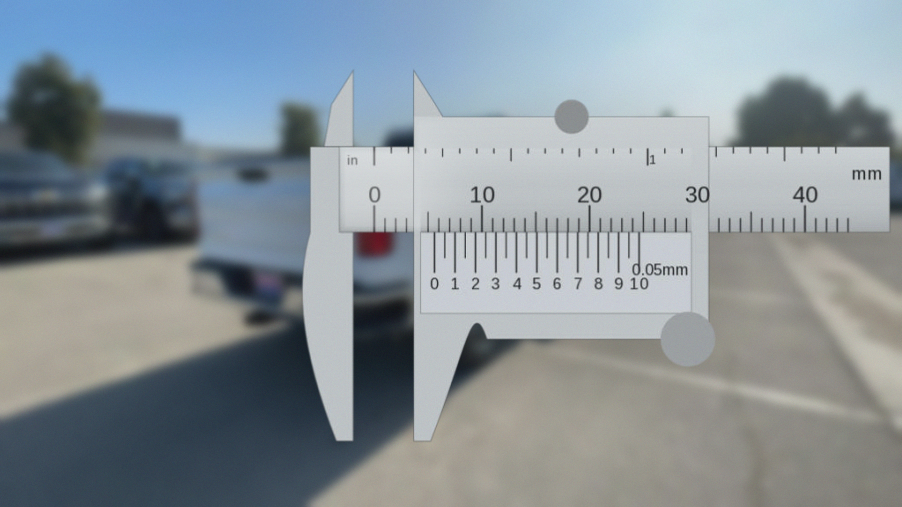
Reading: value=5.6 unit=mm
